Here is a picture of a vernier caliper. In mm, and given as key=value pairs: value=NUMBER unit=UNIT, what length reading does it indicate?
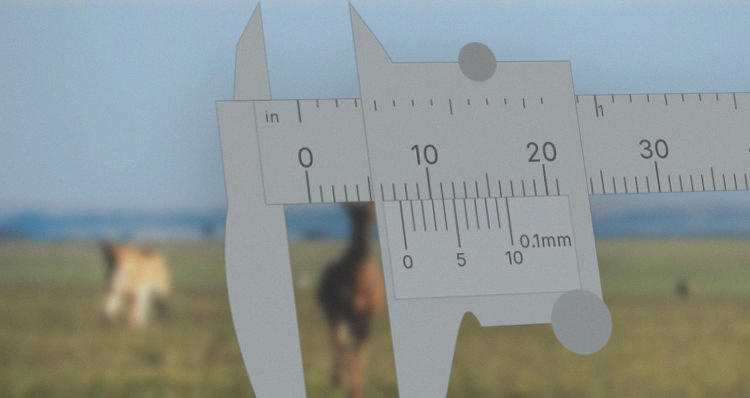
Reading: value=7.4 unit=mm
